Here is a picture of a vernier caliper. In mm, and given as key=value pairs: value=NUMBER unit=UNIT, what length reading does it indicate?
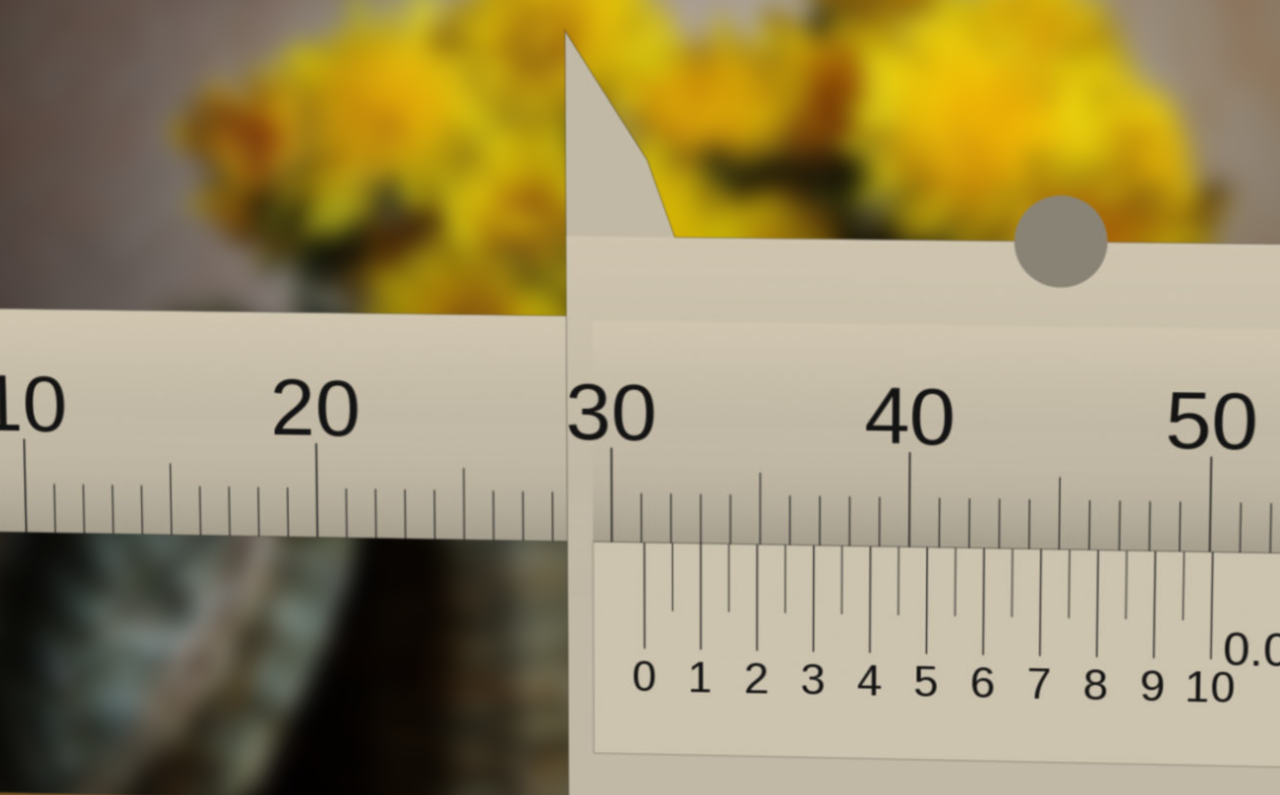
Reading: value=31.10 unit=mm
